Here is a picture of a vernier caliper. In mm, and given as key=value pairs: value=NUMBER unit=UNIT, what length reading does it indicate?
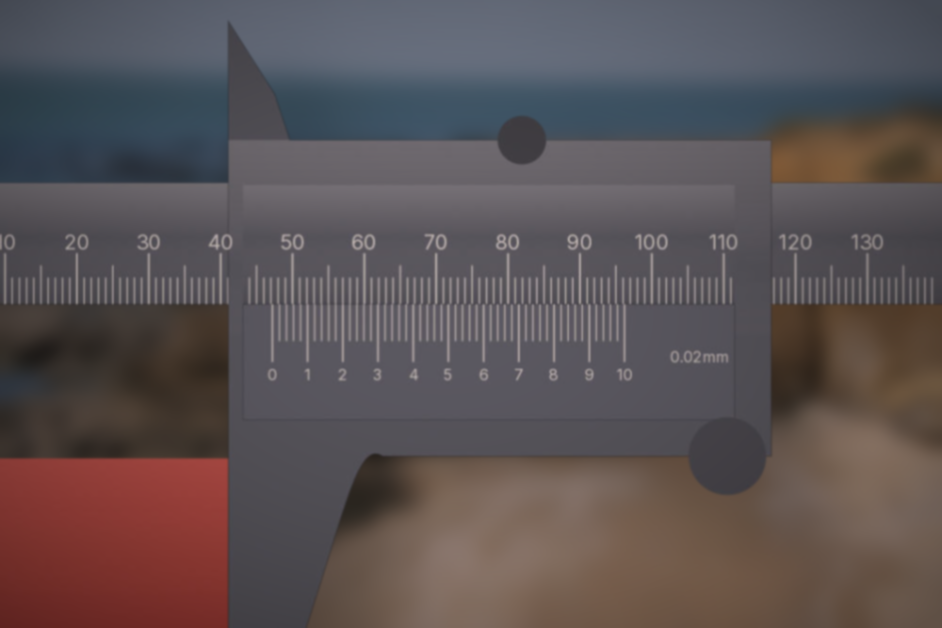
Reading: value=47.2 unit=mm
